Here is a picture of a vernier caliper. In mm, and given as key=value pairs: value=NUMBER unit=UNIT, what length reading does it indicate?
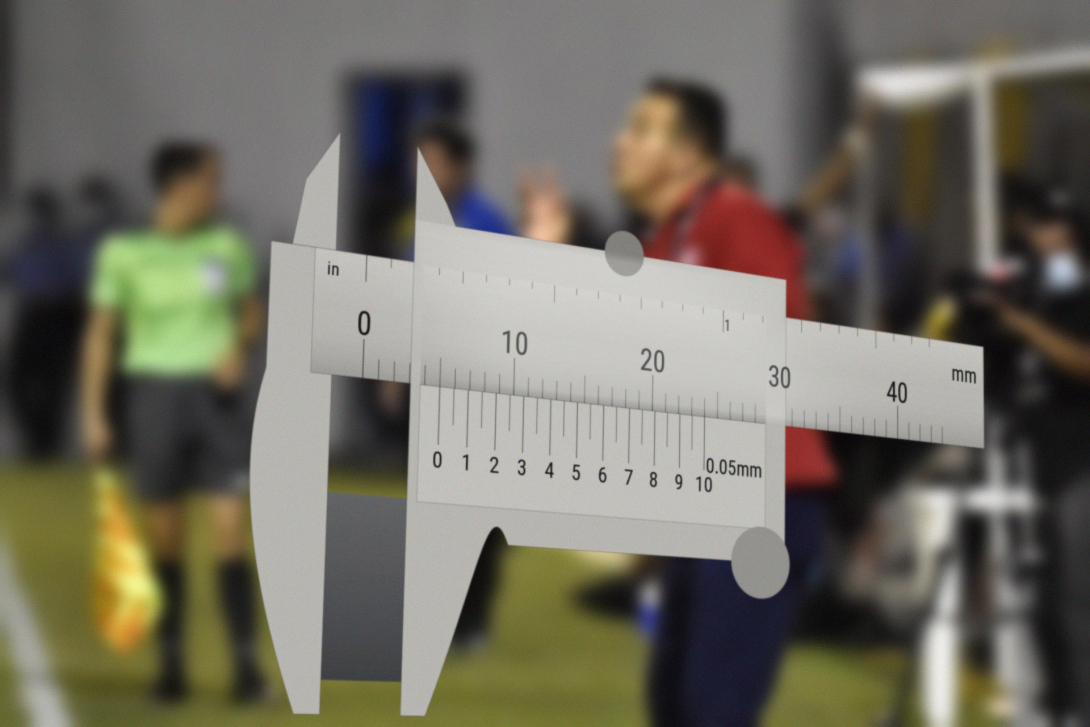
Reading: value=5.0 unit=mm
